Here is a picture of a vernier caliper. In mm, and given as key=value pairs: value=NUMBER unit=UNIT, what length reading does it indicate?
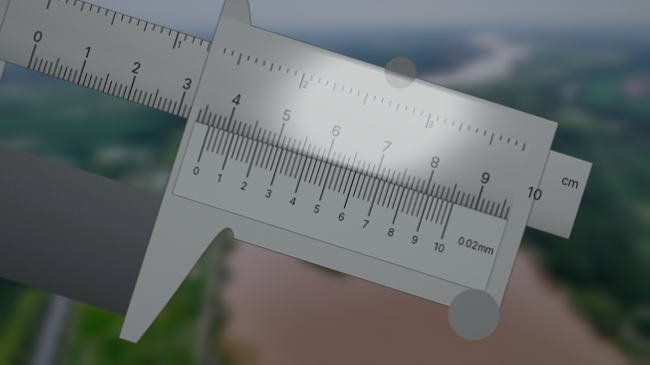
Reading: value=36.5 unit=mm
